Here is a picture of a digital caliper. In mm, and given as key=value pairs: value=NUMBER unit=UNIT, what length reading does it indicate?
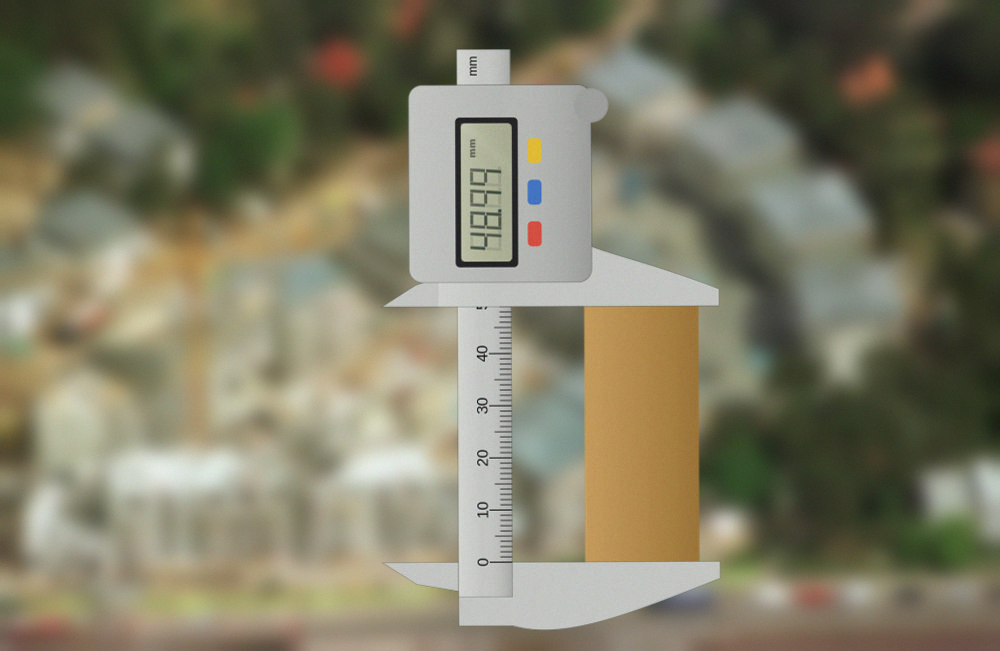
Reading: value=48.99 unit=mm
